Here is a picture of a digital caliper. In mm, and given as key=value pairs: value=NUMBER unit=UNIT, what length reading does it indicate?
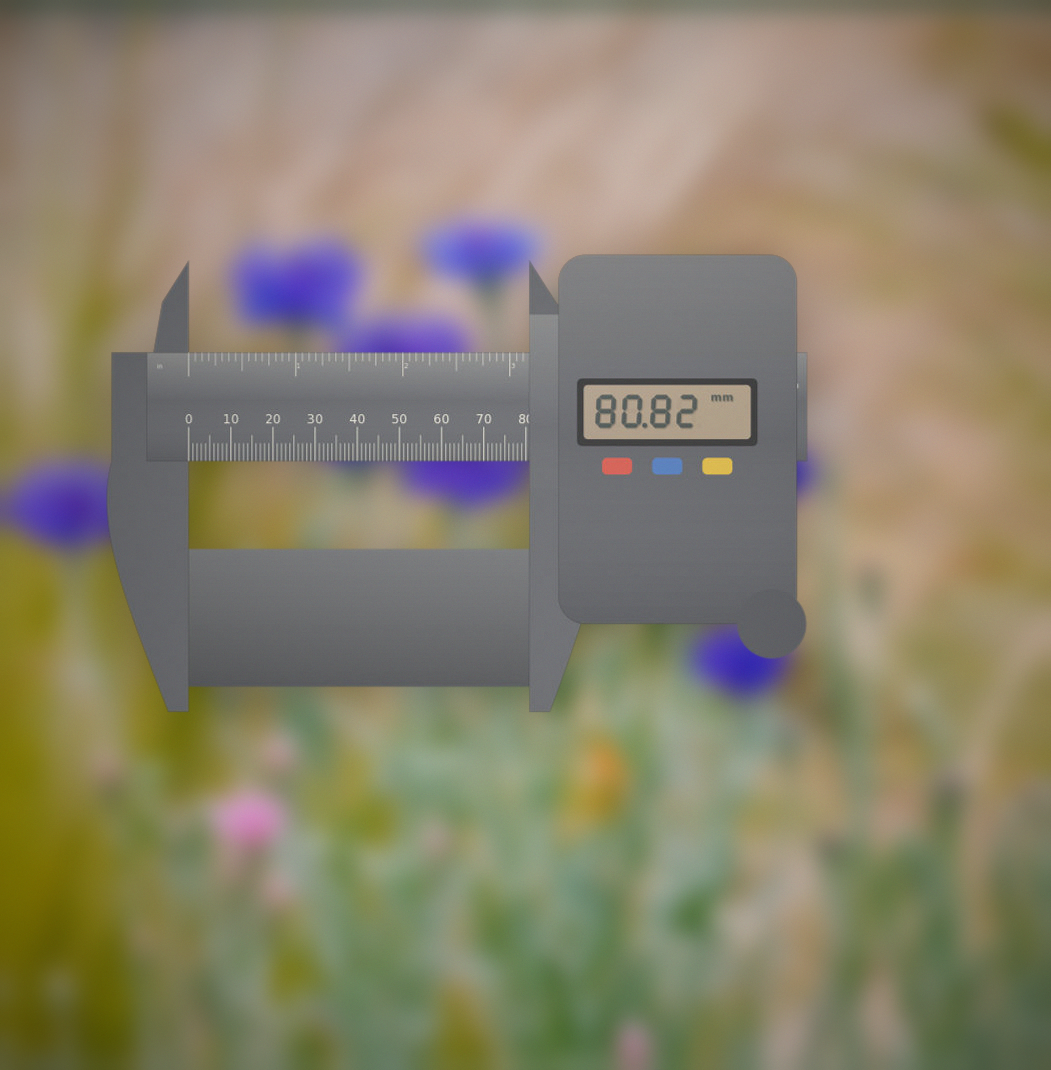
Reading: value=80.82 unit=mm
